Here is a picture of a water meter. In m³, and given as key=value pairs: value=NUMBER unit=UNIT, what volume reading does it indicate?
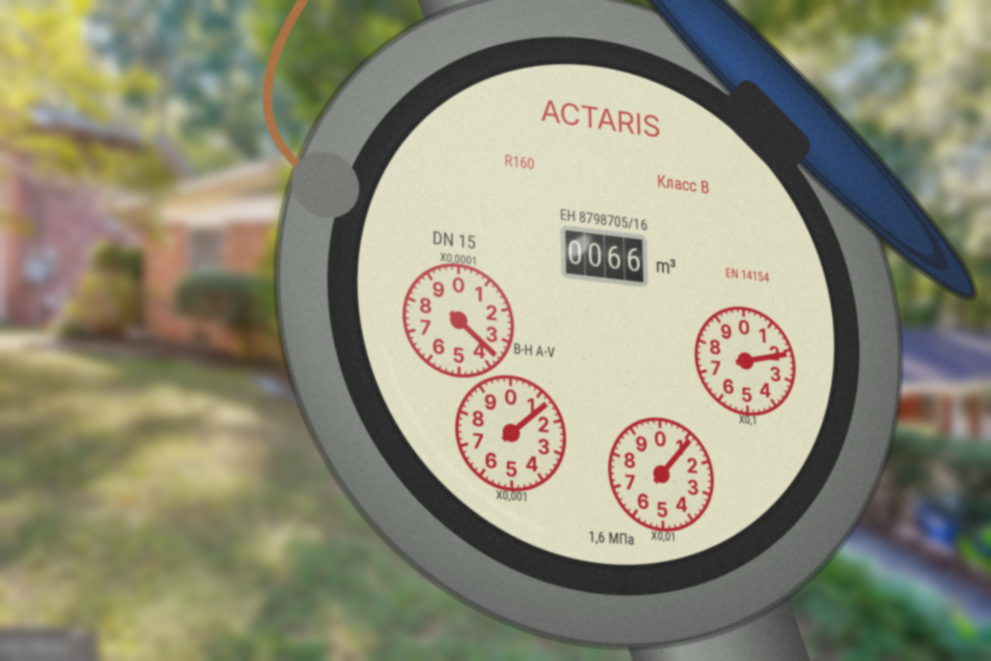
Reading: value=66.2113 unit=m³
